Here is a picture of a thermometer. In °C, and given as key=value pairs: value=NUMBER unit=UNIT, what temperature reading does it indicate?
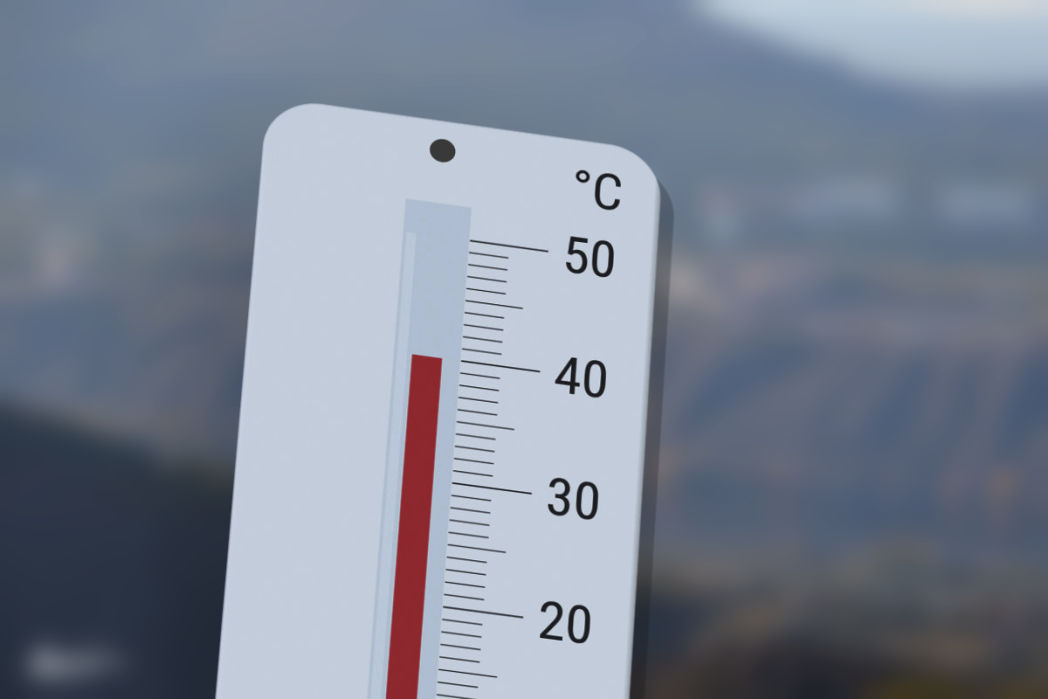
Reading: value=40 unit=°C
